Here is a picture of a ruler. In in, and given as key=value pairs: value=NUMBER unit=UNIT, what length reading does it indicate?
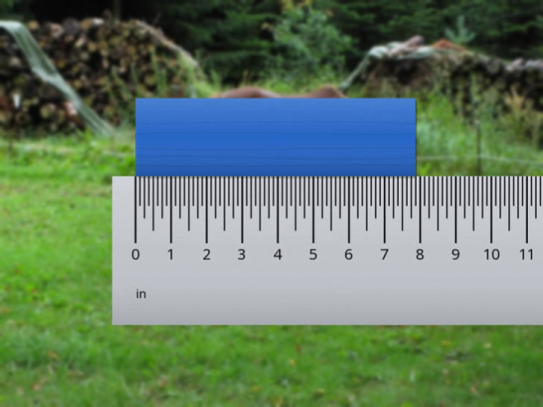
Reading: value=7.875 unit=in
